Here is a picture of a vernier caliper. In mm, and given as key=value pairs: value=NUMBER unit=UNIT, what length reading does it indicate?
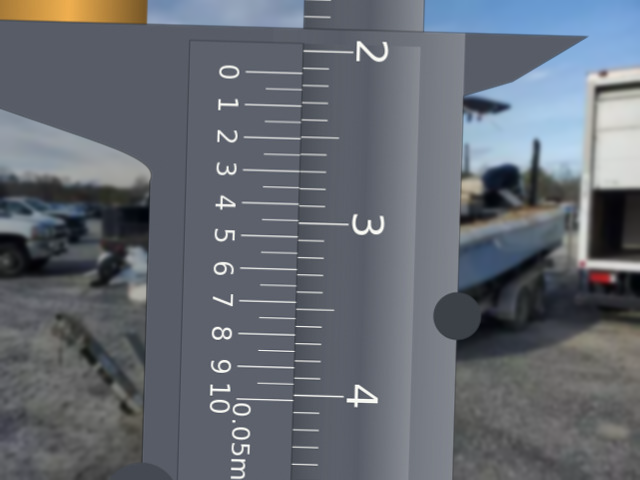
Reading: value=21.3 unit=mm
